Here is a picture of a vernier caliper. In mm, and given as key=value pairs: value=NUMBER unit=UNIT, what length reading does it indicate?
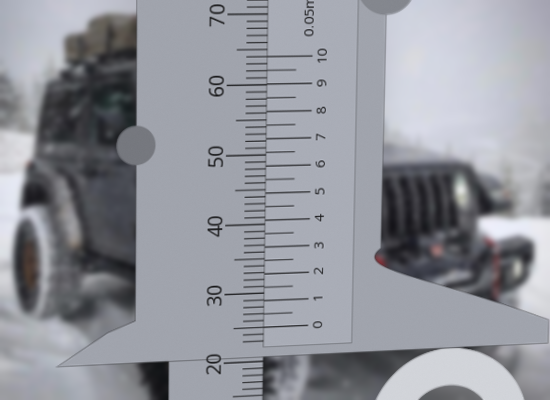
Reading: value=25.0 unit=mm
